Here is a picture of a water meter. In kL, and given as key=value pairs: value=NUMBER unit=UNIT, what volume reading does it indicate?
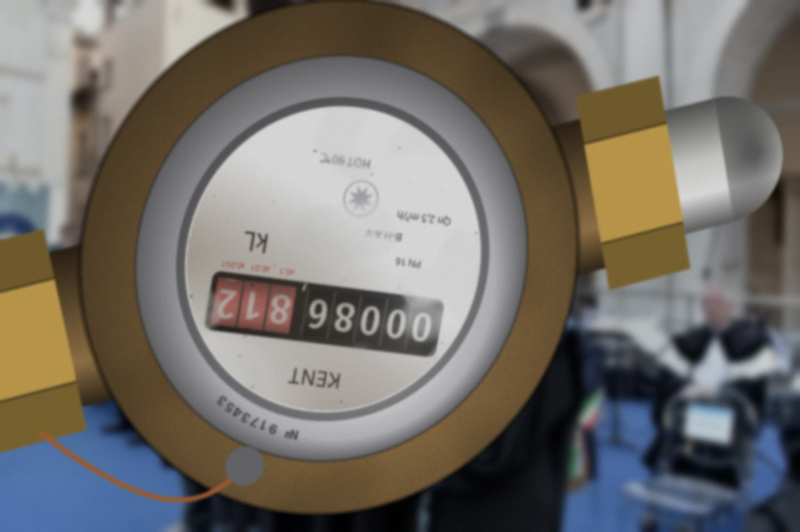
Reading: value=86.812 unit=kL
